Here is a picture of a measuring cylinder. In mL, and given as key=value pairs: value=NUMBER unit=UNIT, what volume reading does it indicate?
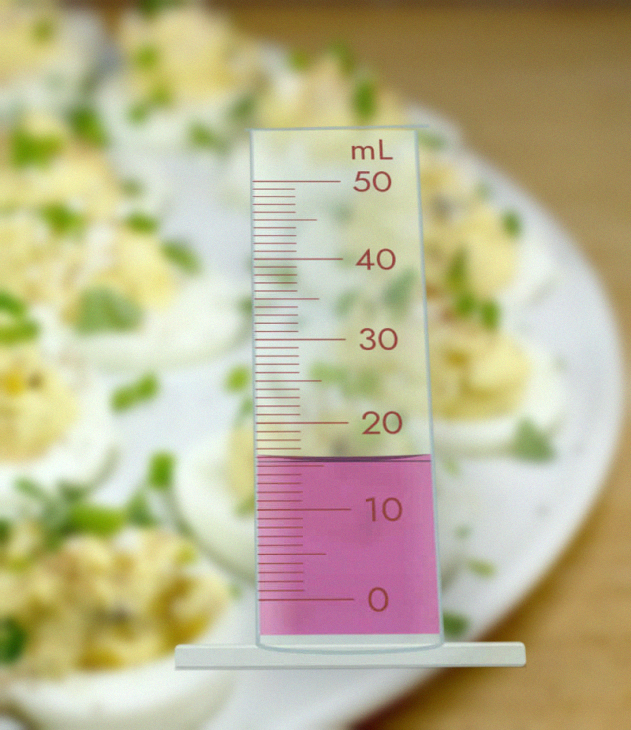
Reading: value=15.5 unit=mL
